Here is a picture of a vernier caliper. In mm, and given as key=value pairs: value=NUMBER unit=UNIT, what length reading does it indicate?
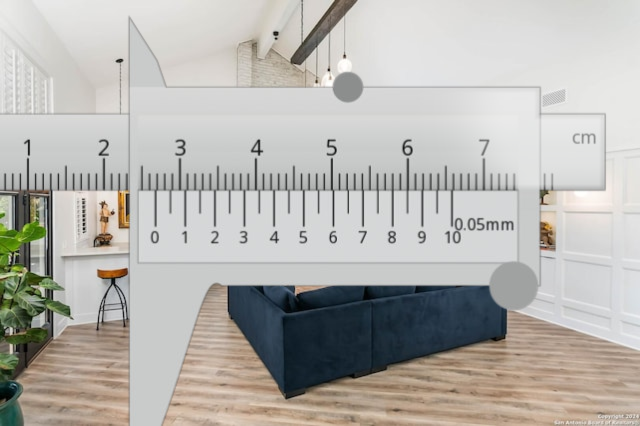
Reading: value=26.8 unit=mm
